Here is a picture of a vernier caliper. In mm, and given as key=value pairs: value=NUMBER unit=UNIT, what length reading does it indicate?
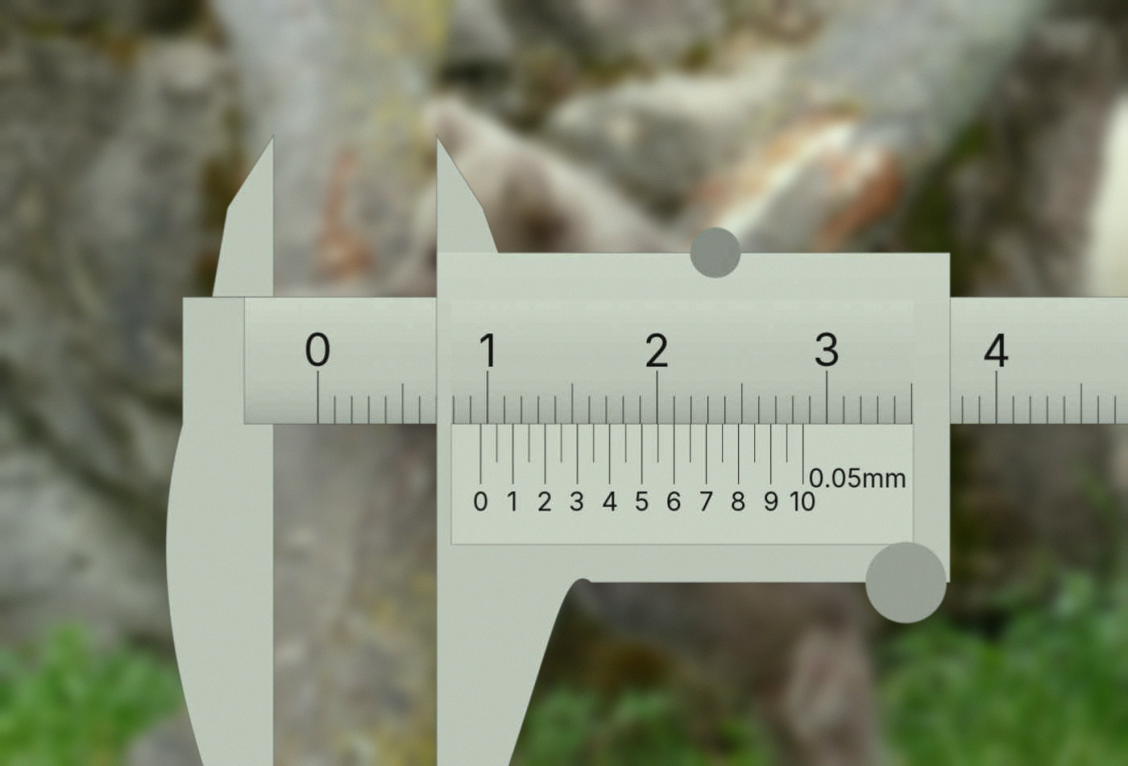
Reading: value=9.6 unit=mm
